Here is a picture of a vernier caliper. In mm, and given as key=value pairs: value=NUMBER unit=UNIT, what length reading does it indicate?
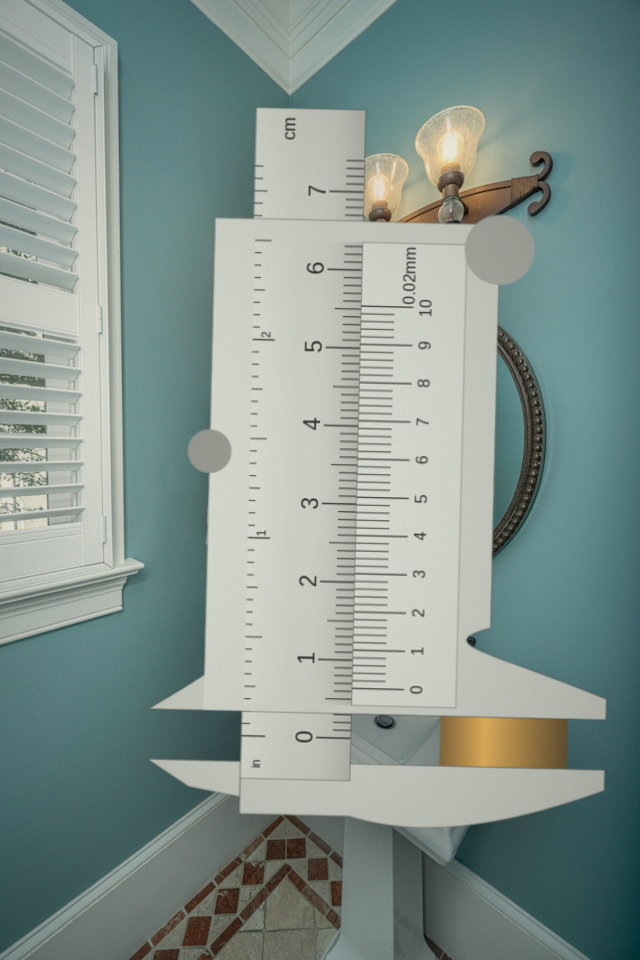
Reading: value=6.4 unit=mm
